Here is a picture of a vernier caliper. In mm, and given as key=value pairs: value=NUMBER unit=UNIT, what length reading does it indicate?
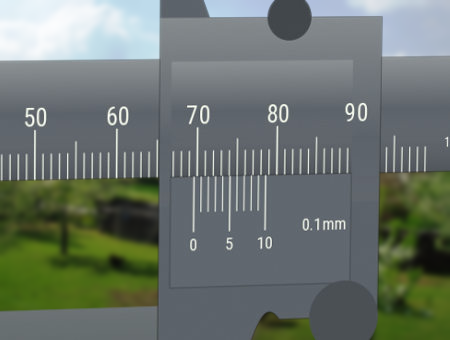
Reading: value=69.6 unit=mm
